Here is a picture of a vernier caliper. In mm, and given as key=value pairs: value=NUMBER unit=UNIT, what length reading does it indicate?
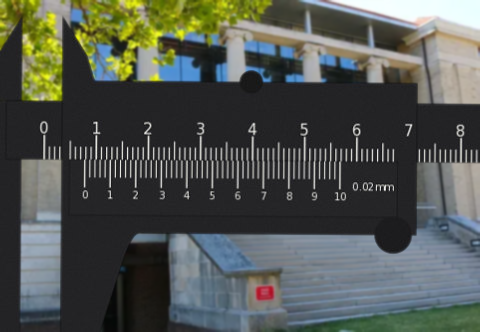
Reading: value=7.8 unit=mm
